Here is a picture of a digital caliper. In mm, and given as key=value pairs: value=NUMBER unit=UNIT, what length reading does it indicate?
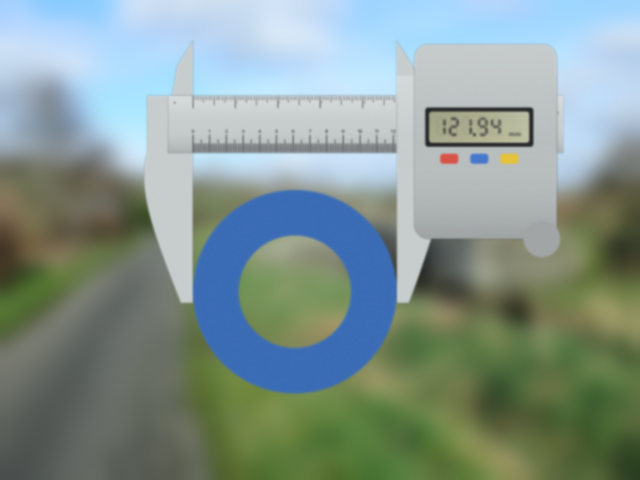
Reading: value=121.94 unit=mm
